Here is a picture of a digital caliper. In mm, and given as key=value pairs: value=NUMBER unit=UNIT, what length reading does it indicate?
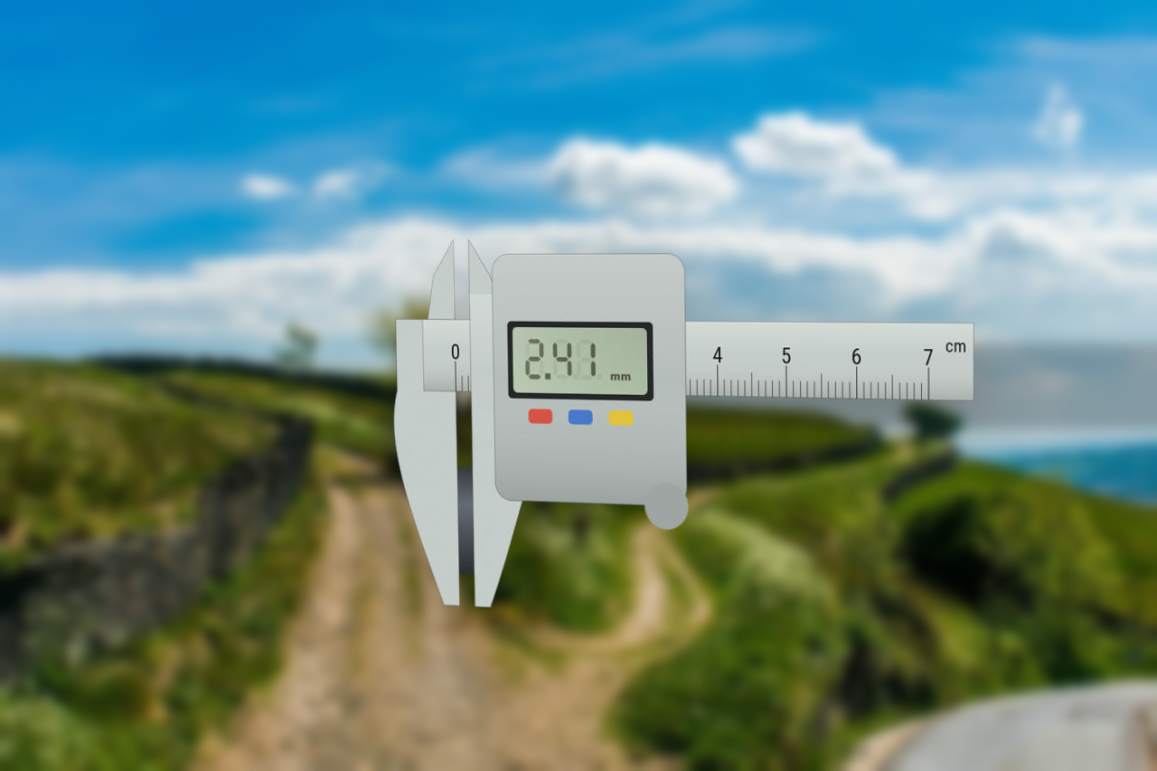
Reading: value=2.41 unit=mm
